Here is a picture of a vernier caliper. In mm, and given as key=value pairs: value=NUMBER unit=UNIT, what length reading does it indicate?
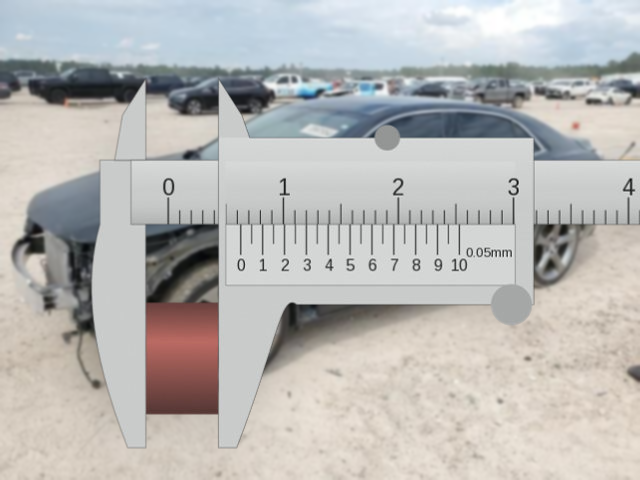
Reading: value=6.3 unit=mm
